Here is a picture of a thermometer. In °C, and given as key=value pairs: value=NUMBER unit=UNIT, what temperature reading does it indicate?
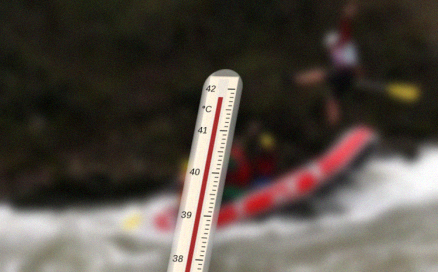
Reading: value=41.8 unit=°C
